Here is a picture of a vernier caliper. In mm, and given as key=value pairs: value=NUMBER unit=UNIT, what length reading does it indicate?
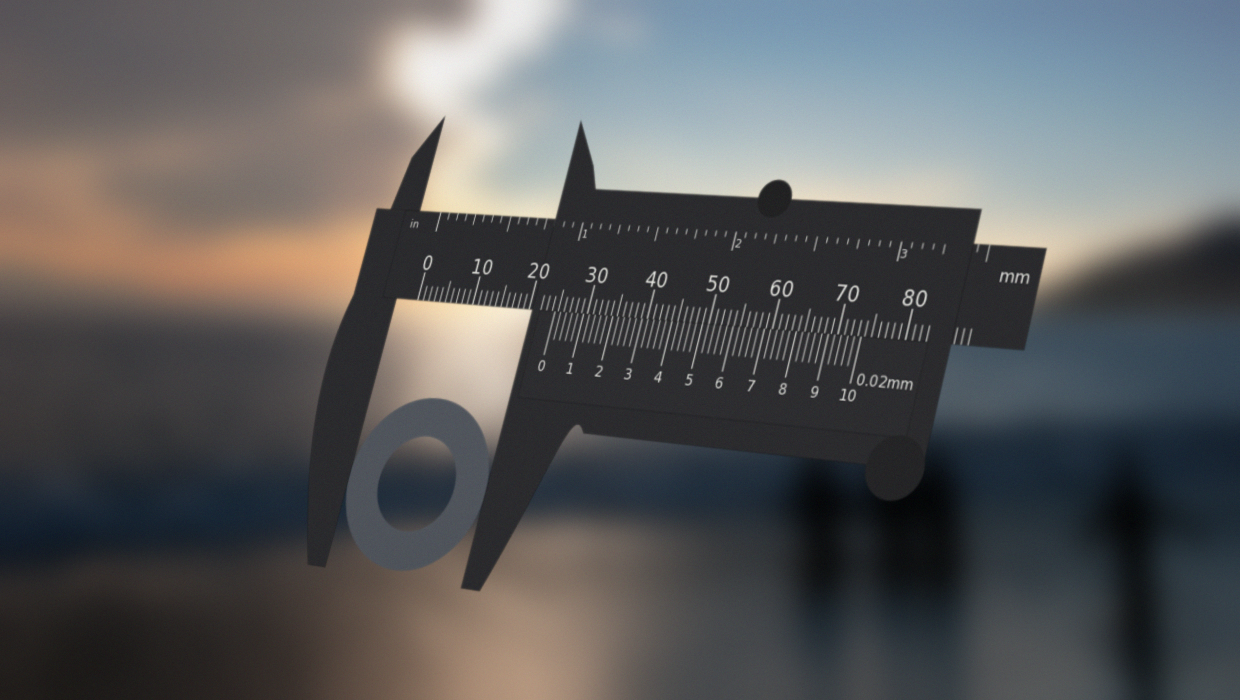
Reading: value=24.5 unit=mm
